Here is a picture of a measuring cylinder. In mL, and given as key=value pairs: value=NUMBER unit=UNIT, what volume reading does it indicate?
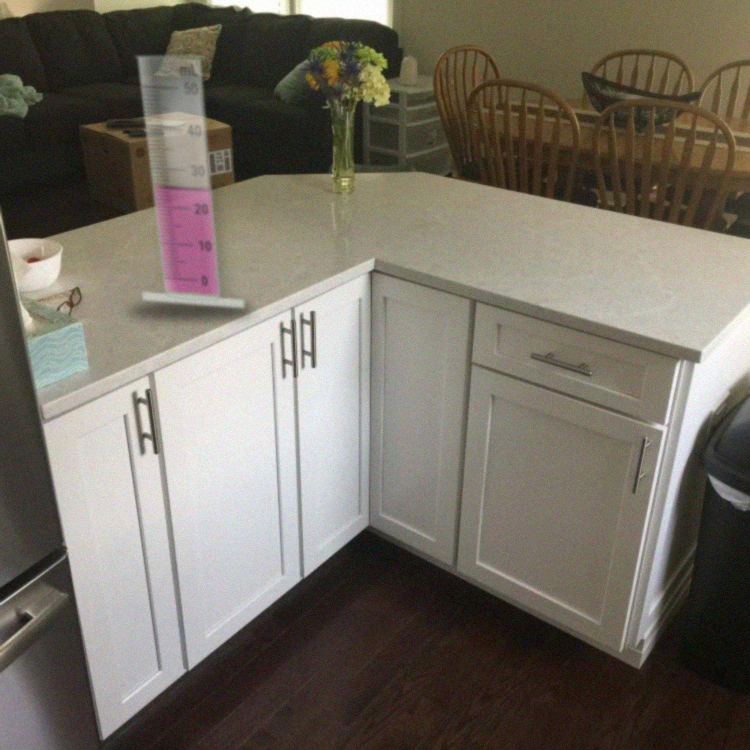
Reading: value=25 unit=mL
